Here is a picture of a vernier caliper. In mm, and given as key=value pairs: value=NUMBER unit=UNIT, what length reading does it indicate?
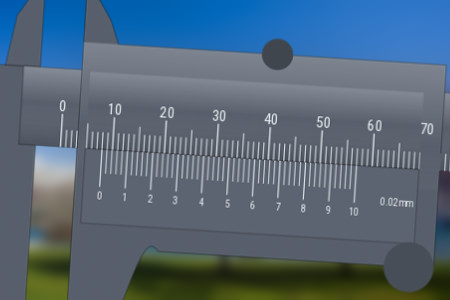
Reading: value=8.0 unit=mm
